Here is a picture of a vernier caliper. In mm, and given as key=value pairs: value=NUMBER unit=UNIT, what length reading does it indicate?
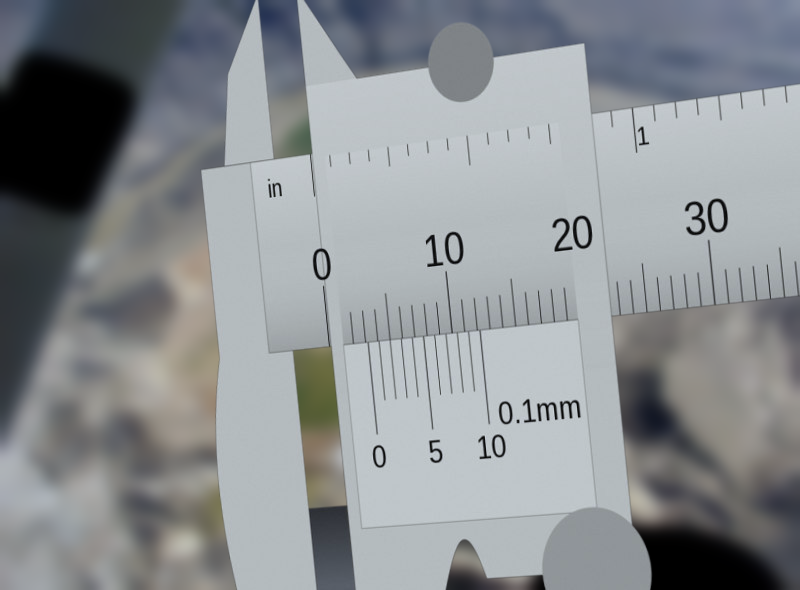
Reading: value=3.2 unit=mm
